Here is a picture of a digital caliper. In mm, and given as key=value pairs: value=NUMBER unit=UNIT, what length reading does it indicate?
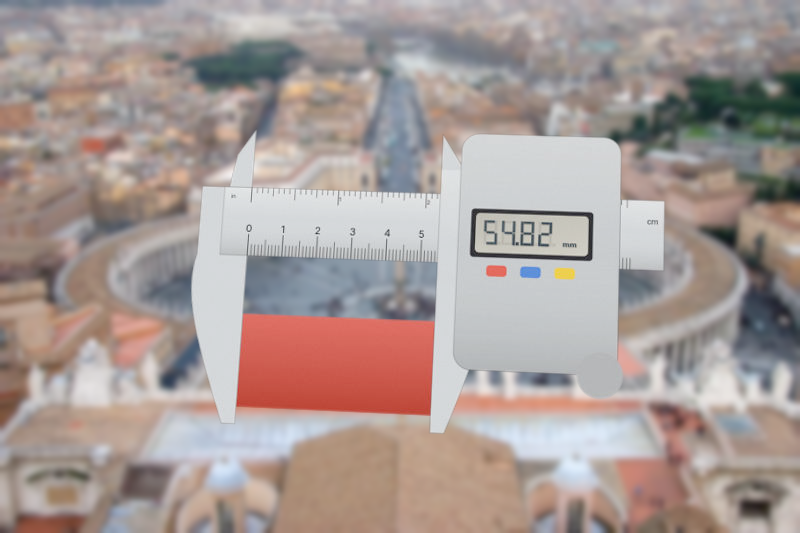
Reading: value=54.82 unit=mm
